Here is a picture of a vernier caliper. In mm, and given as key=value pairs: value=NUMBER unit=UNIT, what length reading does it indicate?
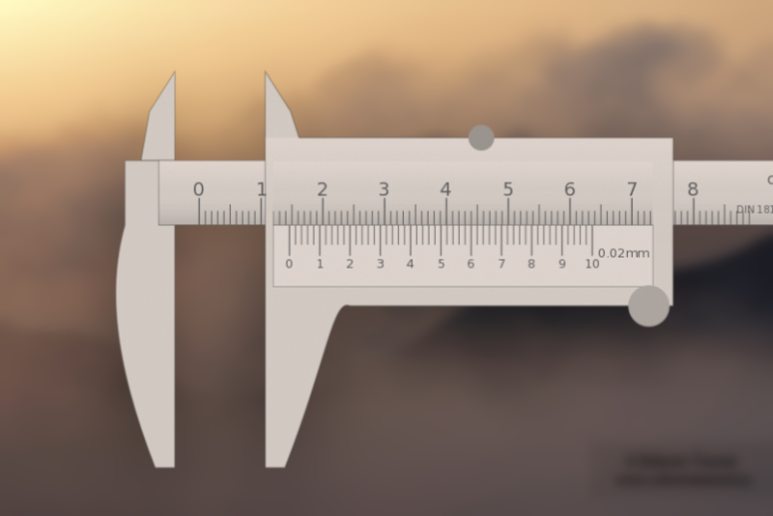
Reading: value=14.6 unit=mm
